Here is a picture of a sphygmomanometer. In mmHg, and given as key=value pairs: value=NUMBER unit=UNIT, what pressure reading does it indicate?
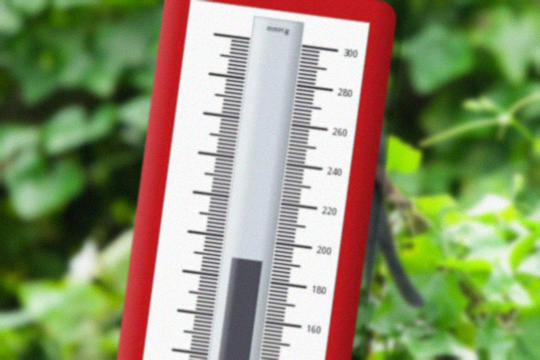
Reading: value=190 unit=mmHg
